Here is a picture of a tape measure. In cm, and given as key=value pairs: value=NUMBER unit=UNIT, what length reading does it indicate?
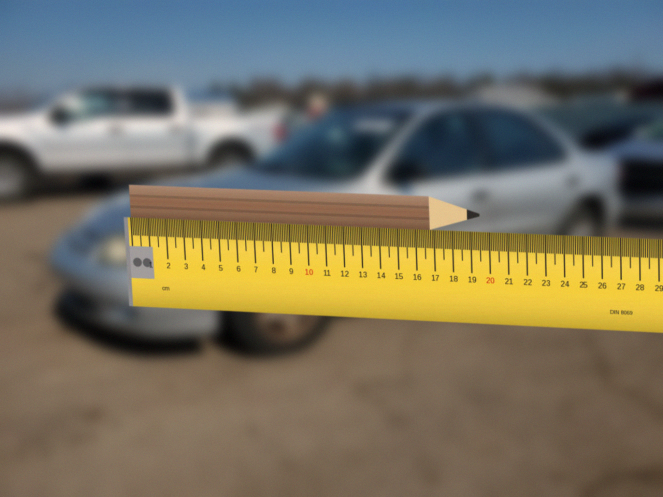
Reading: value=19.5 unit=cm
